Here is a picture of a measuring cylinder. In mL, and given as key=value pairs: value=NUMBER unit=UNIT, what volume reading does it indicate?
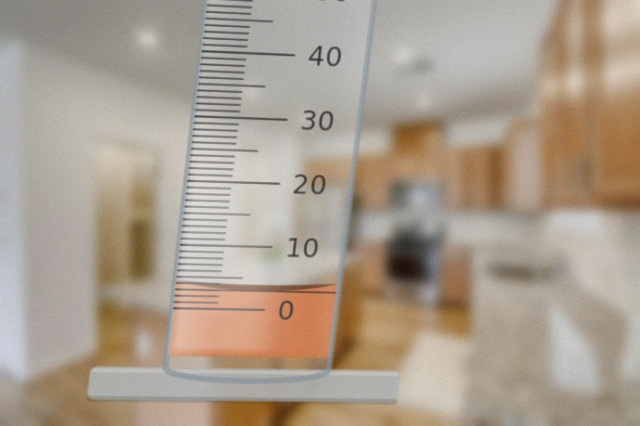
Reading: value=3 unit=mL
